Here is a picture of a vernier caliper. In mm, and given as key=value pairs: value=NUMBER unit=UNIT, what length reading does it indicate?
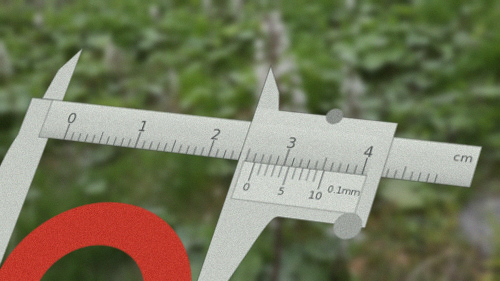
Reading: value=26.2 unit=mm
